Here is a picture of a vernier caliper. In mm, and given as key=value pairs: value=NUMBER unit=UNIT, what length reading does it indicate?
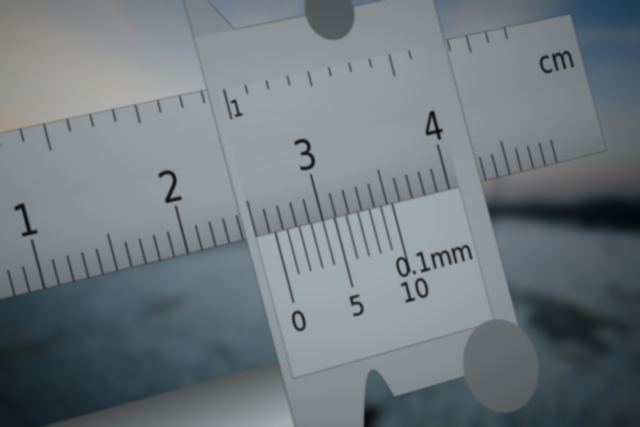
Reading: value=26.4 unit=mm
